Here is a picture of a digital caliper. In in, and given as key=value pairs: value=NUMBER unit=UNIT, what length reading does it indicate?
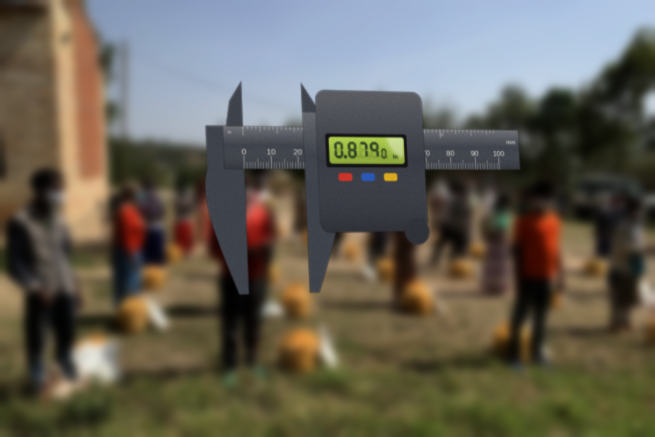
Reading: value=0.8790 unit=in
